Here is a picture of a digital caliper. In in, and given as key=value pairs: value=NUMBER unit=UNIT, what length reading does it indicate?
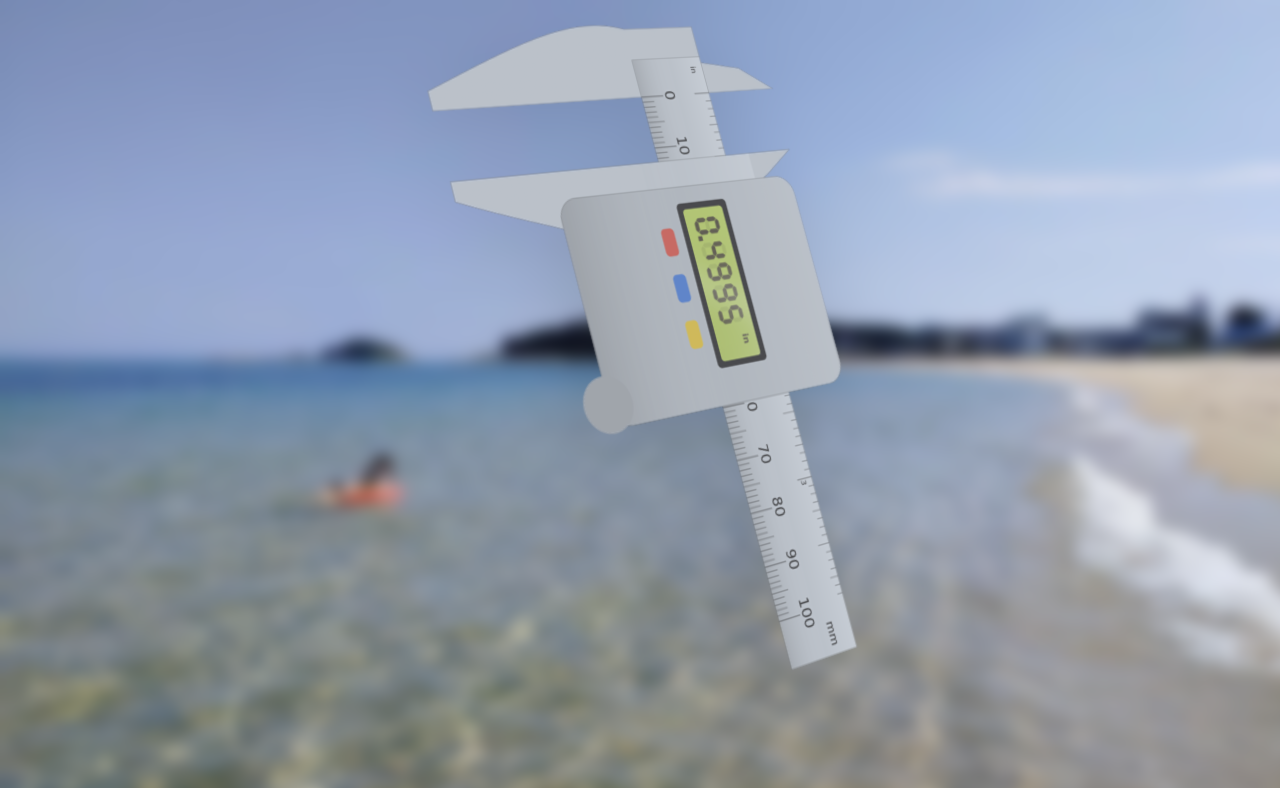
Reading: value=0.4995 unit=in
